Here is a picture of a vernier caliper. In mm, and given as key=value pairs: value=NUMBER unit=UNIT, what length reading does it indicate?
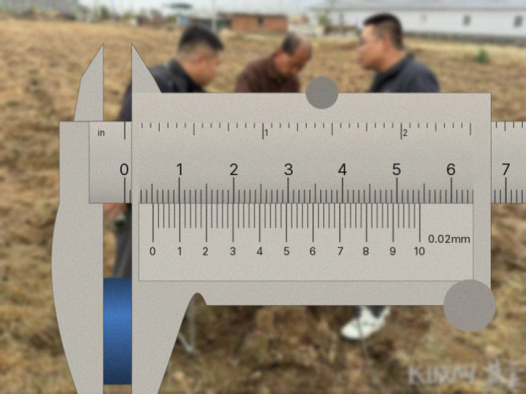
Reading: value=5.2 unit=mm
